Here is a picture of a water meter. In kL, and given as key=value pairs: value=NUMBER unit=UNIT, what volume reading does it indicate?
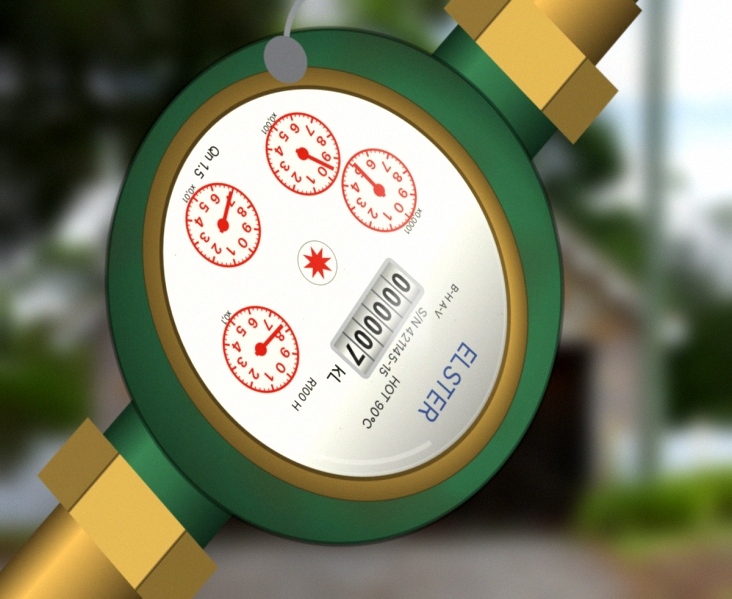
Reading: value=7.7695 unit=kL
